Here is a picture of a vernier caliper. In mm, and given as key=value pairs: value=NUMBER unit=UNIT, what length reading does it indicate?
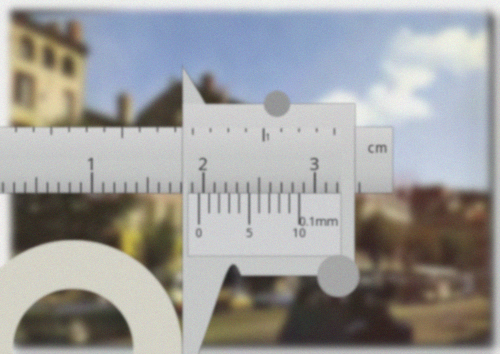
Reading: value=19.6 unit=mm
